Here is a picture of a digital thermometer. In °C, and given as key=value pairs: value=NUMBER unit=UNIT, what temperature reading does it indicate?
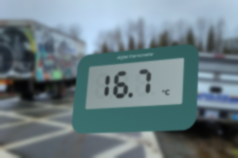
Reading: value=16.7 unit=°C
